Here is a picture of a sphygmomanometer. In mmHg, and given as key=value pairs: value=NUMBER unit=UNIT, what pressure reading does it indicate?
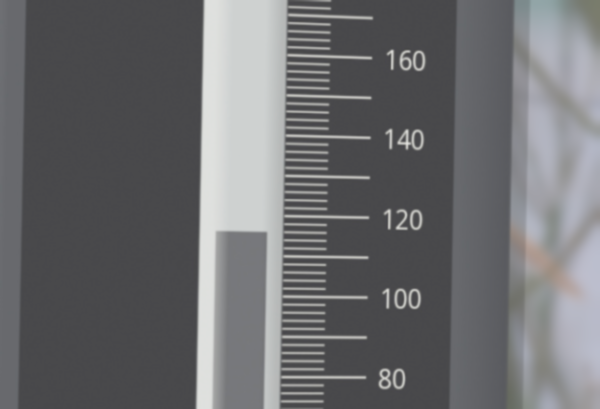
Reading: value=116 unit=mmHg
